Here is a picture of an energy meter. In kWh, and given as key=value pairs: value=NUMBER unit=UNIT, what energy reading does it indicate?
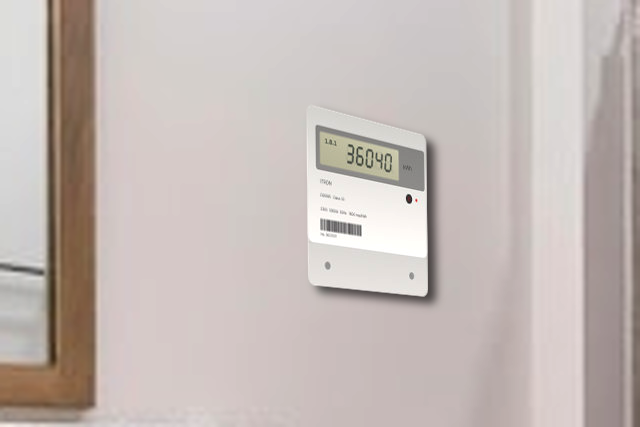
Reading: value=36040 unit=kWh
